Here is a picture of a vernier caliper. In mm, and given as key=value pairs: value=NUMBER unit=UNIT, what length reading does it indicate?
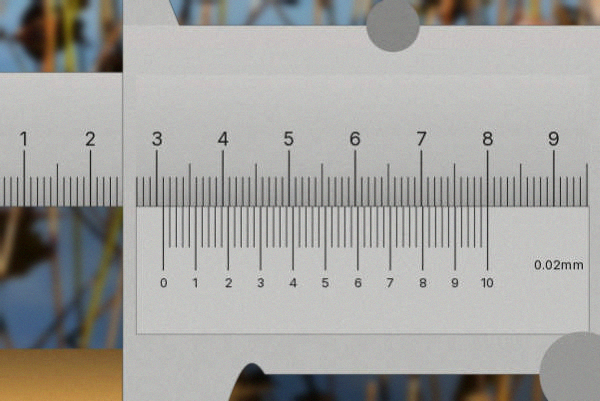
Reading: value=31.0 unit=mm
